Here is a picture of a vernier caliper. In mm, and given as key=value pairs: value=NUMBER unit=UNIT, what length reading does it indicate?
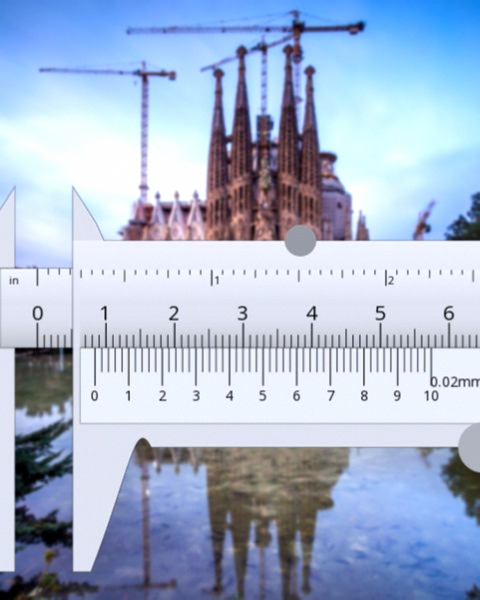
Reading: value=8.4 unit=mm
